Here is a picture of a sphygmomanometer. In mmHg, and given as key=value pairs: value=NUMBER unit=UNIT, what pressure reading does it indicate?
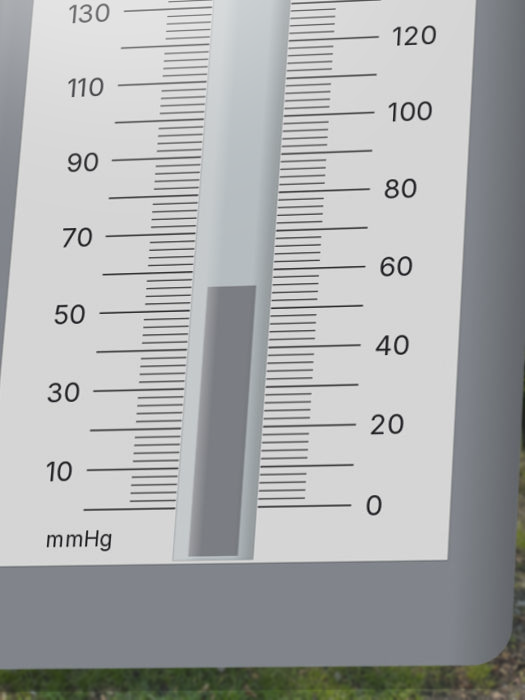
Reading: value=56 unit=mmHg
